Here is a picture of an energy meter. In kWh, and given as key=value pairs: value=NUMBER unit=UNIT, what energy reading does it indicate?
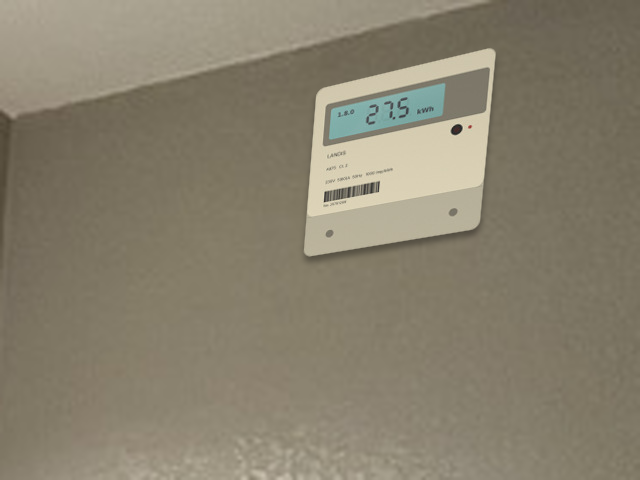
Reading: value=27.5 unit=kWh
